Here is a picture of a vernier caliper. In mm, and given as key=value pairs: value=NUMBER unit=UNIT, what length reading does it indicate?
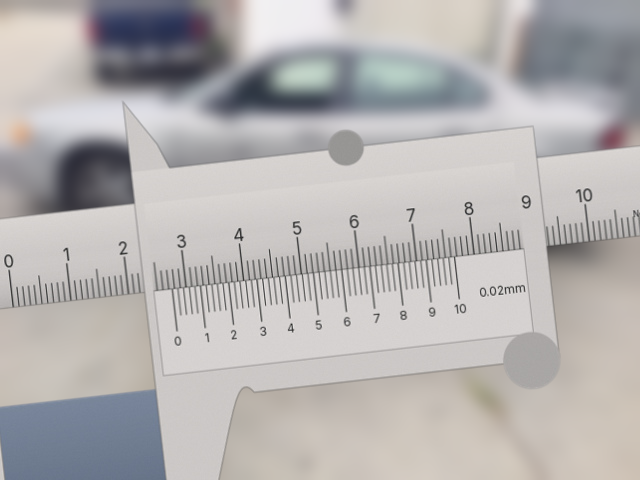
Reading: value=27.6 unit=mm
